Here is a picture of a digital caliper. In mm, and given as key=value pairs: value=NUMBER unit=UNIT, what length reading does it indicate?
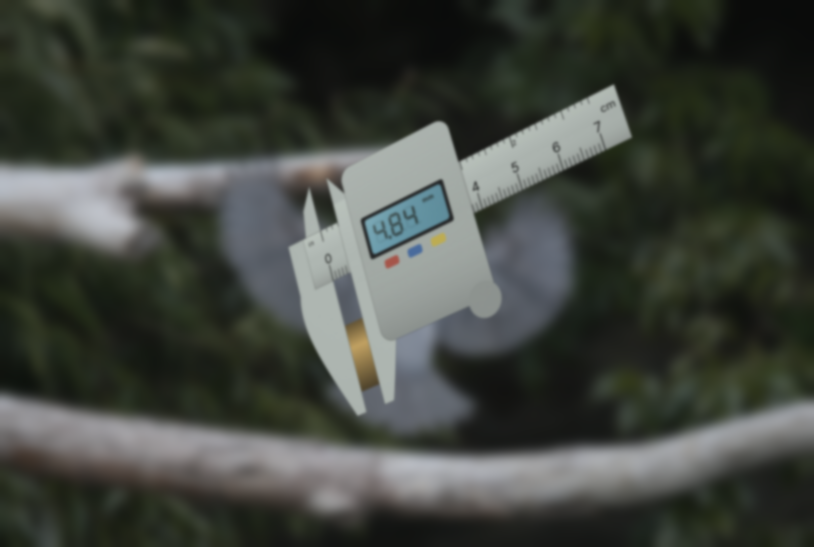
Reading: value=4.84 unit=mm
